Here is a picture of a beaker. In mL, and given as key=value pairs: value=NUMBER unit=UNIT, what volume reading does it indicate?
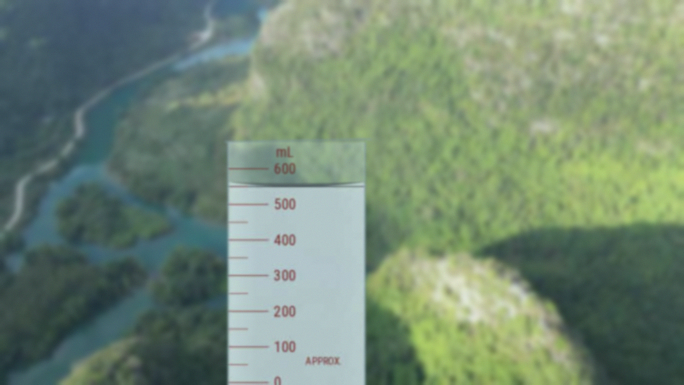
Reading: value=550 unit=mL
